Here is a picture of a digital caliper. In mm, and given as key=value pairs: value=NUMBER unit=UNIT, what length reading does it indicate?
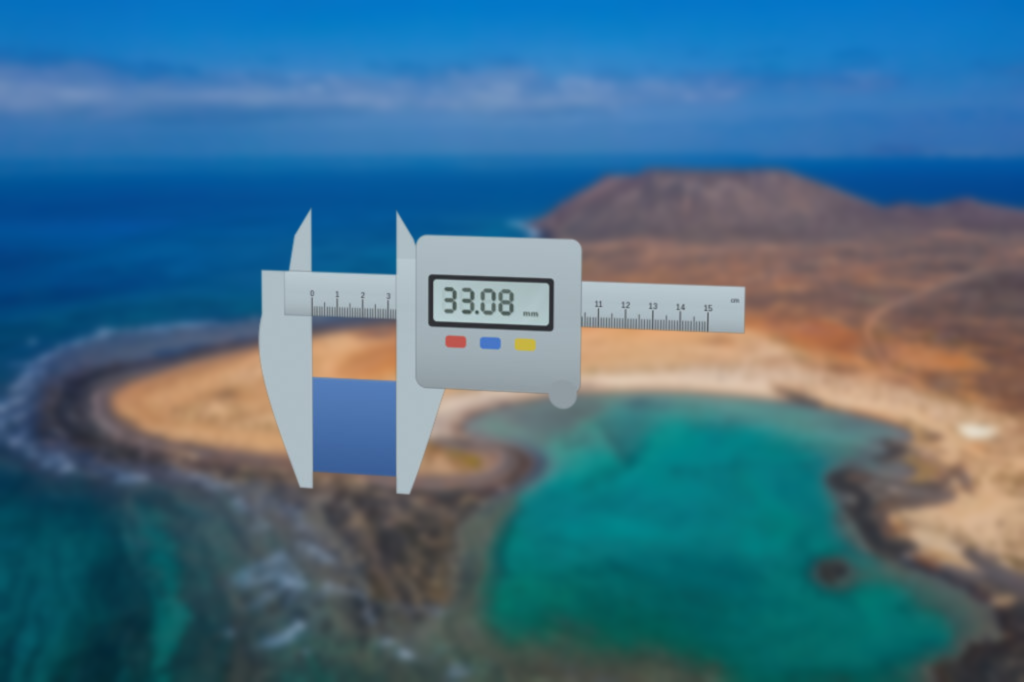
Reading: value=33.08 unit=mm
